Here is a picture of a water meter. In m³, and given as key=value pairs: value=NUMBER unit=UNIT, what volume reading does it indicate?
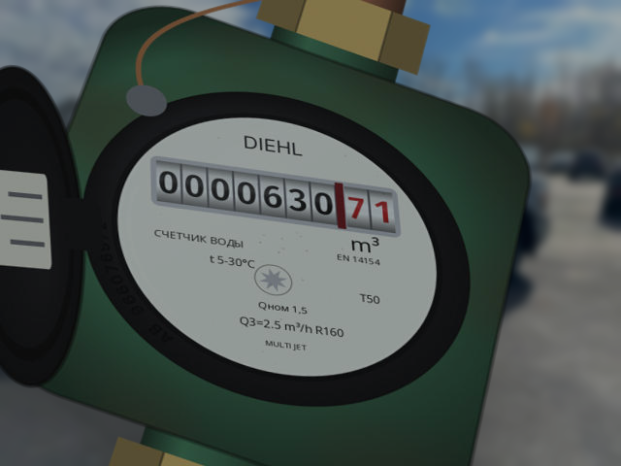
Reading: value=630.71 unit=m³
